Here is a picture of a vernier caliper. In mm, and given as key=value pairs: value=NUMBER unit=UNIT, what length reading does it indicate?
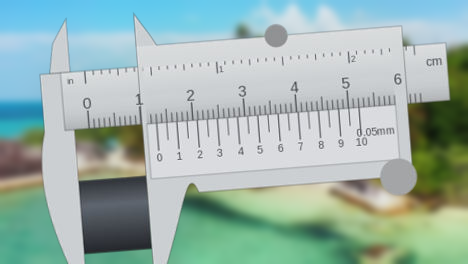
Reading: value=13.0 unit=mm
